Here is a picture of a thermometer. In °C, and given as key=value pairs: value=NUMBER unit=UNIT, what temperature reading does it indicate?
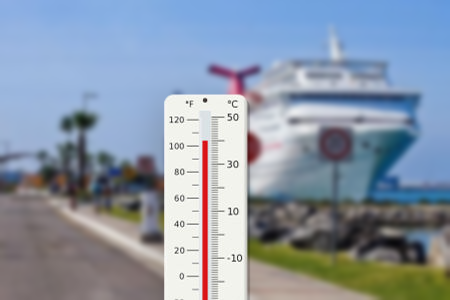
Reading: value=40 unit=°C
